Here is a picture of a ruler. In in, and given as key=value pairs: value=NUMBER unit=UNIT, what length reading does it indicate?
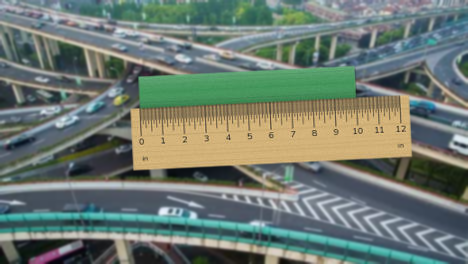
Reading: value=10 unit=in
